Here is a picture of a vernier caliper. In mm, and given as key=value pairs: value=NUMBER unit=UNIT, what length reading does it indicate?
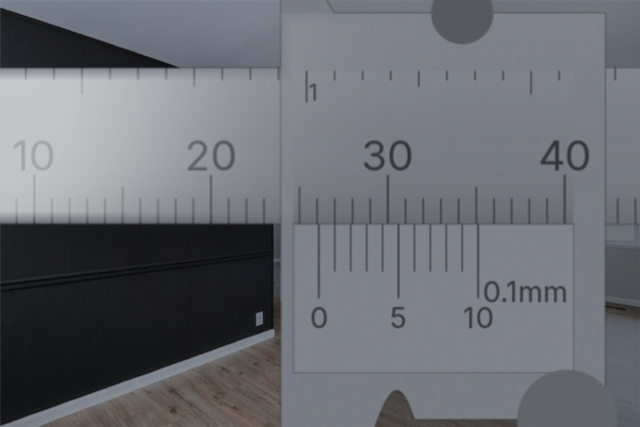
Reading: value=26.1 unit=mm
